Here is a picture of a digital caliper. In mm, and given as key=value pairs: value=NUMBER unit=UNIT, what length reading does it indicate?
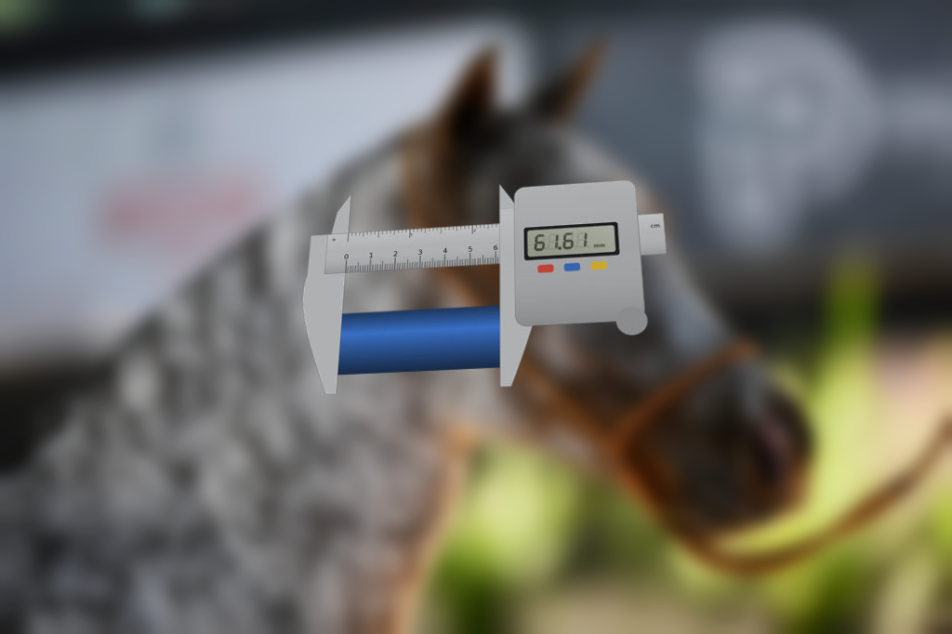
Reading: value=61.61 unit=mm
